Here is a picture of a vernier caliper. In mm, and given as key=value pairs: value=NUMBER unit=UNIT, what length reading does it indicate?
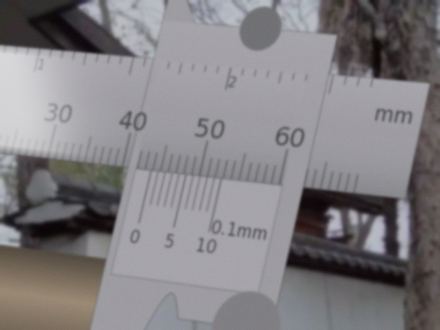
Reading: value=43.8 unit=mm
